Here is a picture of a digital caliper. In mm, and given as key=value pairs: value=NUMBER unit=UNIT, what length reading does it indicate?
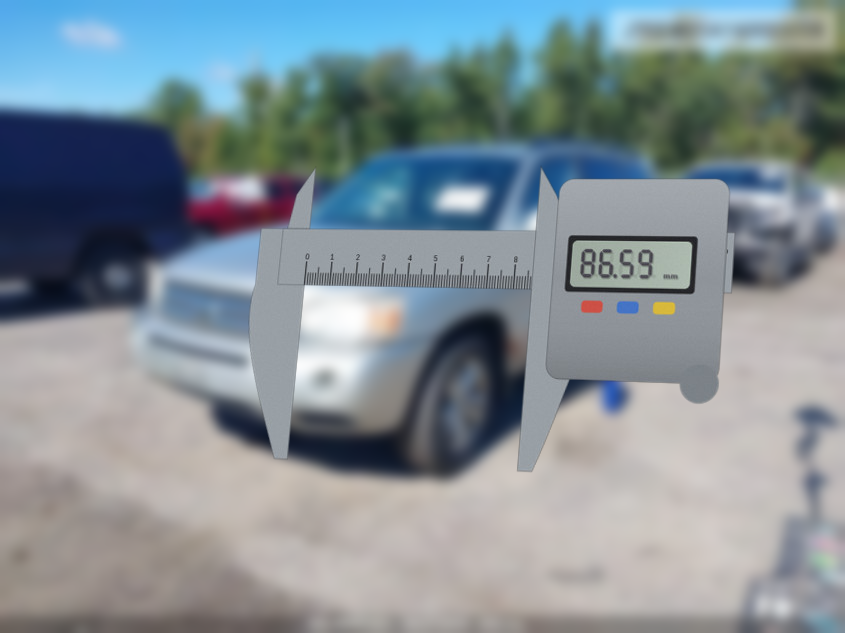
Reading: value=86.59 unit=mm
